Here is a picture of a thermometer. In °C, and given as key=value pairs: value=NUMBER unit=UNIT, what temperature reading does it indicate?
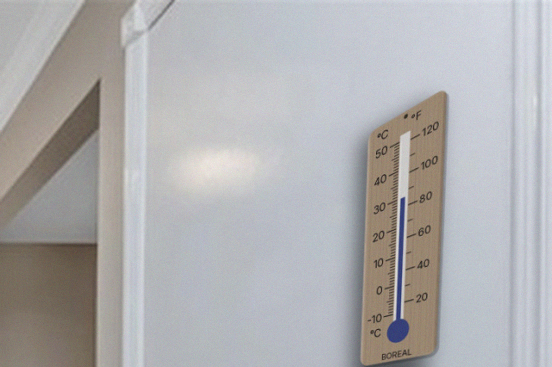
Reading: value=30 unit=°C
